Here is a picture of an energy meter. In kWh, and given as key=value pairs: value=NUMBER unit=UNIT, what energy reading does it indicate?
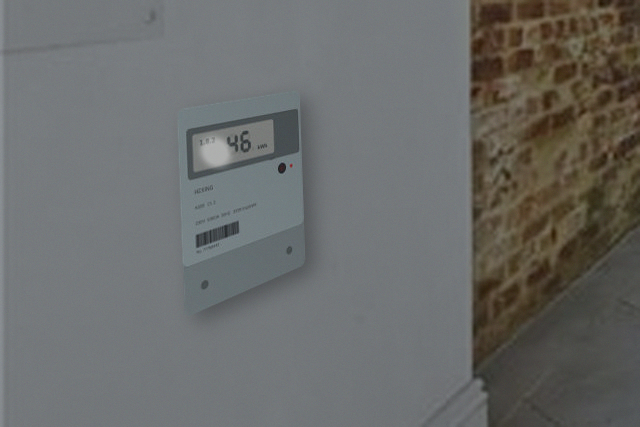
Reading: value=46 unit=kWh
